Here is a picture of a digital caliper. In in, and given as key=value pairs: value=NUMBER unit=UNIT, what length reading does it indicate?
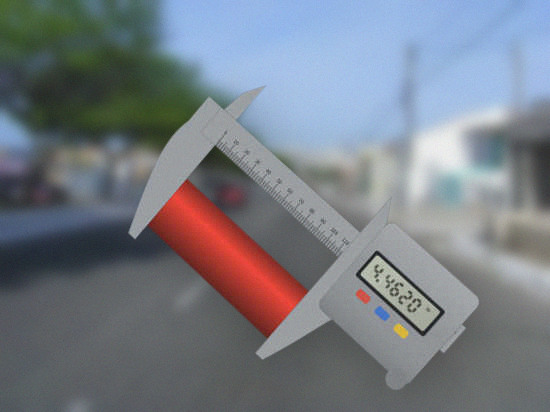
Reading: value=4.4620 unit=in
